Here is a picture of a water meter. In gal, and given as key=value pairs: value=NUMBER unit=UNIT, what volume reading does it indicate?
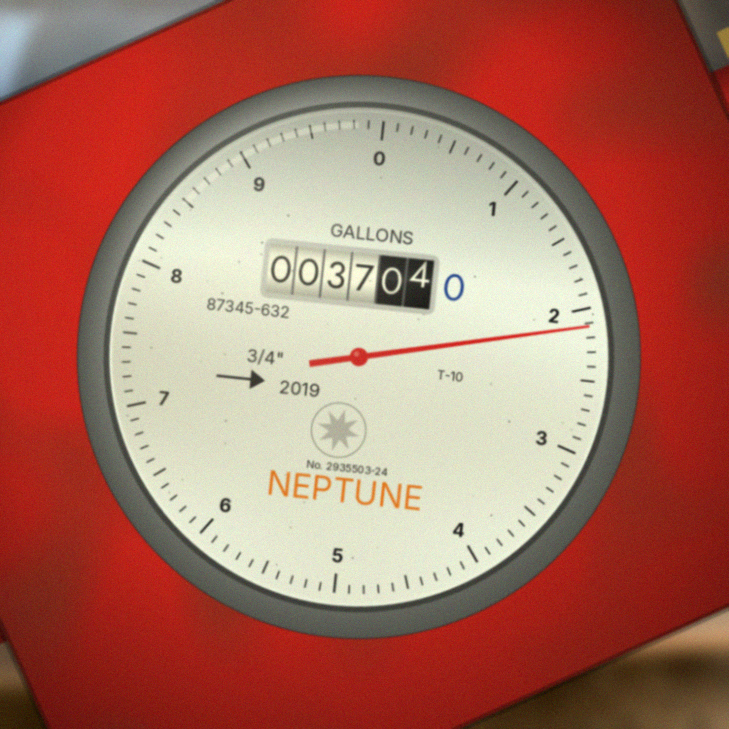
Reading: value=37042.1 unit=gal
